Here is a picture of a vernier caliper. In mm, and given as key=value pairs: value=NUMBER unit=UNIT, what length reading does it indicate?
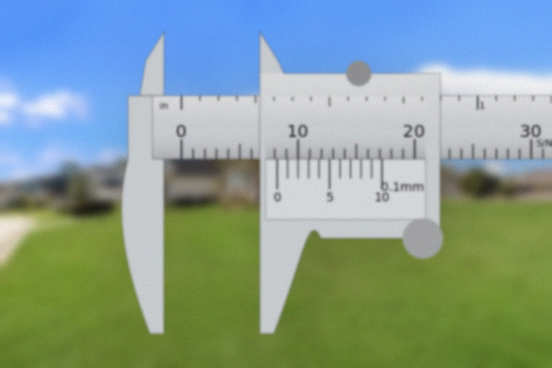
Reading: value=8.2 unit=mm
